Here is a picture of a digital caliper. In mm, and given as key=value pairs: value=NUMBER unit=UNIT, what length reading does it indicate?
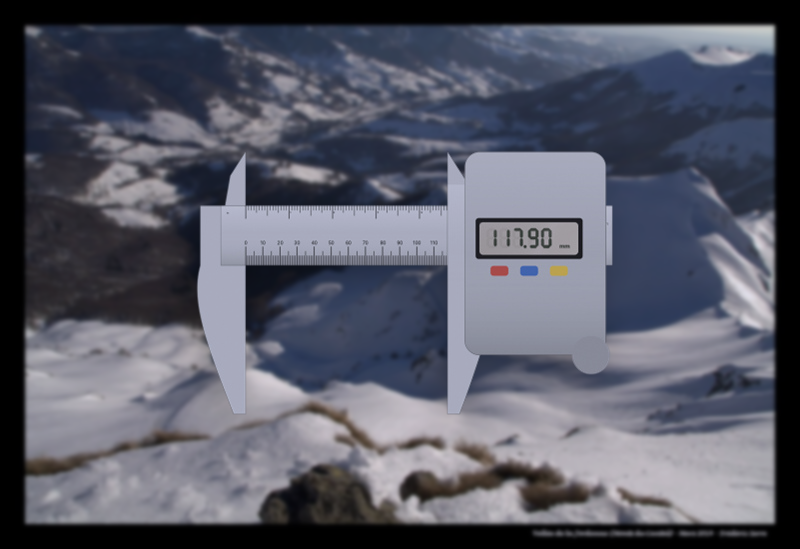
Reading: value=117.90 unit=mm
